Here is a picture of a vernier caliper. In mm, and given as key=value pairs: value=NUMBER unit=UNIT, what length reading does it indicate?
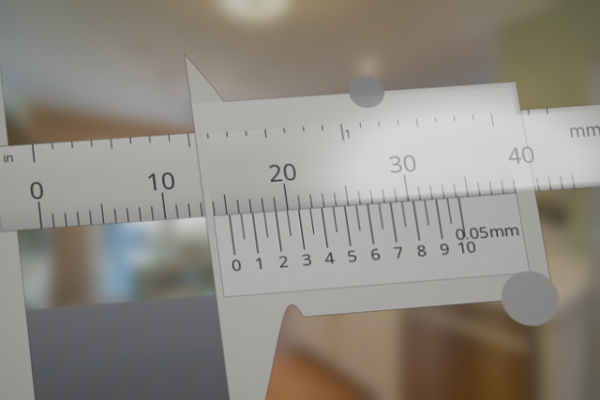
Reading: value=15.2 unit=mm
